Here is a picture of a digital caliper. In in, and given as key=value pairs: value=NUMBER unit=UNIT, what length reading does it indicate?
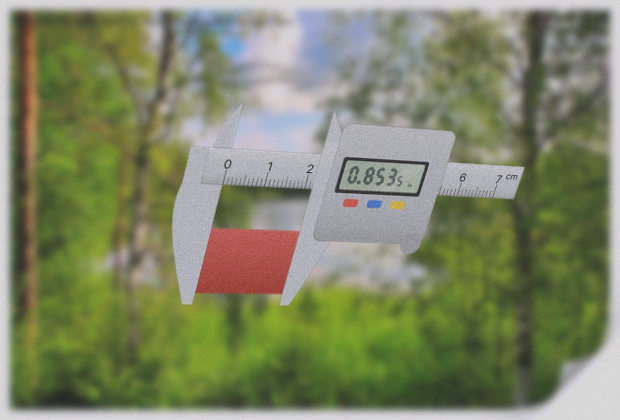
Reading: value=0.8535 unit=in
